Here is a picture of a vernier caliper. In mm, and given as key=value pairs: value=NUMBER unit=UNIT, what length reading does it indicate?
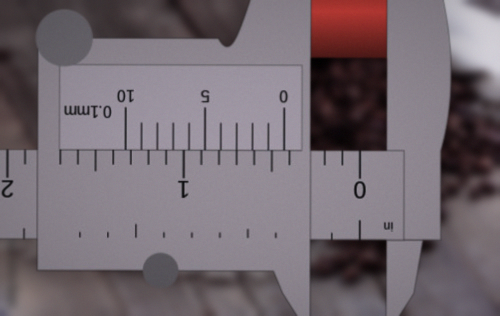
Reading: value=4.3 unit=mm
